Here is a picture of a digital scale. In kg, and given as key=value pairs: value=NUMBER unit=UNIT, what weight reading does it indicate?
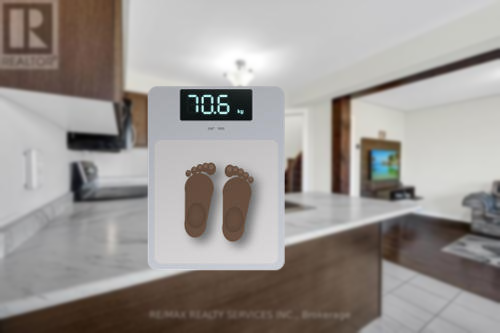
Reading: value=70.6 unit=kg
